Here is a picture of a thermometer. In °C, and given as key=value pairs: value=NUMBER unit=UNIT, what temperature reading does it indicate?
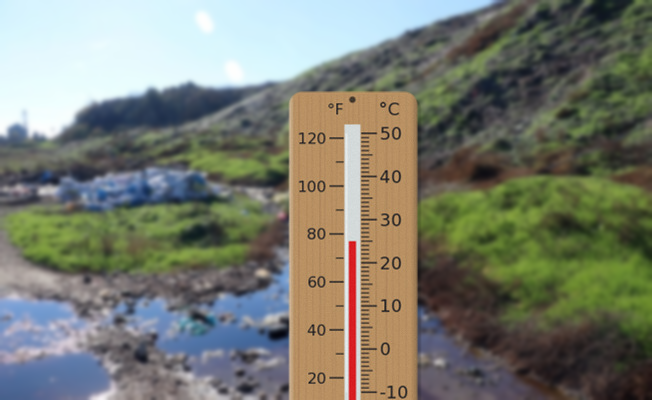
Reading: value=25 unit=°C
